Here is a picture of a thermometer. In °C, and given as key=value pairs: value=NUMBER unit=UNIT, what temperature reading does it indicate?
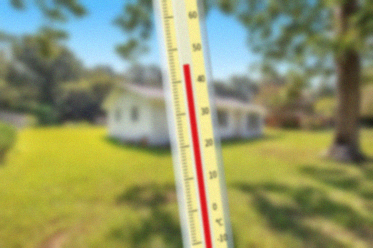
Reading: value=45 unit=°C
